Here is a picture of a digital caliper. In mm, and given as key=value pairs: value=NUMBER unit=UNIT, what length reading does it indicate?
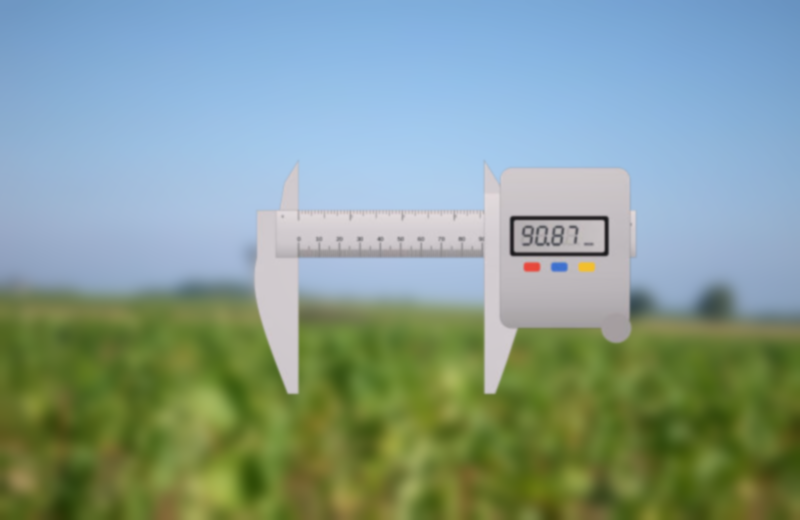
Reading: value=90.87 unit=mm
